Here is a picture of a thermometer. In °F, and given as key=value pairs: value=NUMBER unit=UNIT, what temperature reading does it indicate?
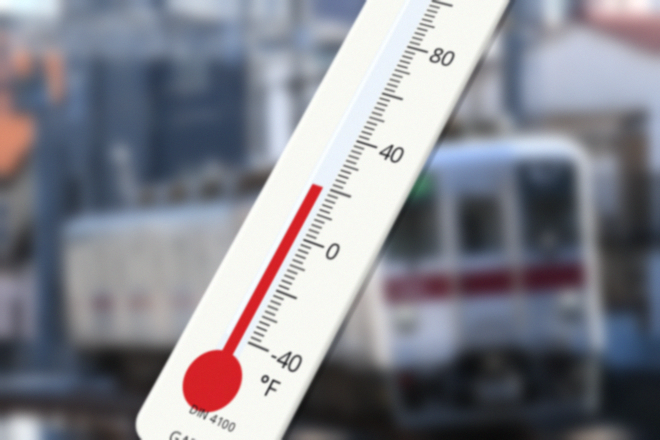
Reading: value=20 unit=°F
